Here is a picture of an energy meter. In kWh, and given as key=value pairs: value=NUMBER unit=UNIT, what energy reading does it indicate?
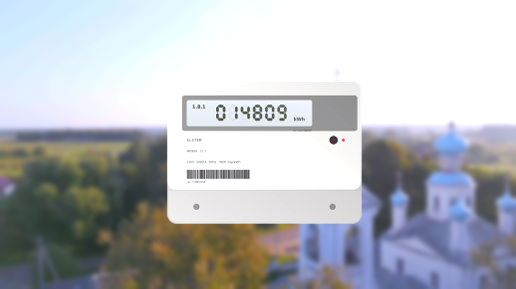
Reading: value=14809 unit=kWh
